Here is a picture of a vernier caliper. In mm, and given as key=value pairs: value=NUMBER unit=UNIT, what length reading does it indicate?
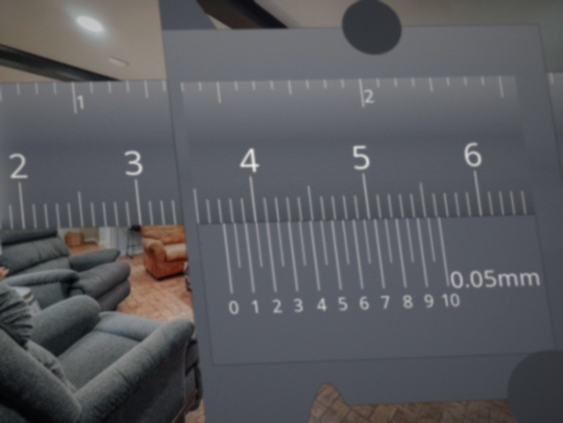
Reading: value=37.2 unit=mm
